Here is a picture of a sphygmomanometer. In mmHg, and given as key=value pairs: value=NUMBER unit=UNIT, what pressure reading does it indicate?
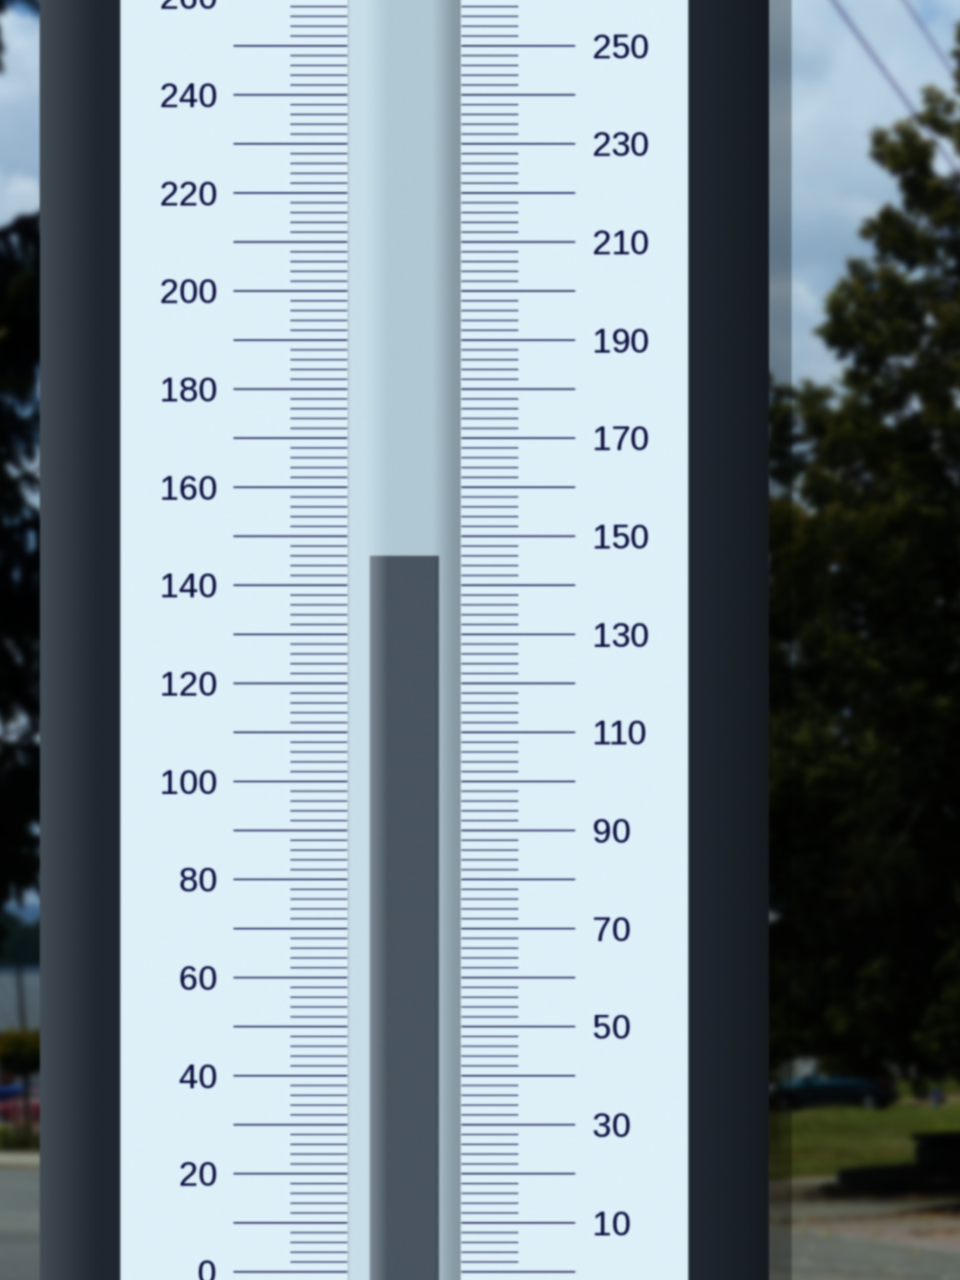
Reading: value=146 unit=mmHg
